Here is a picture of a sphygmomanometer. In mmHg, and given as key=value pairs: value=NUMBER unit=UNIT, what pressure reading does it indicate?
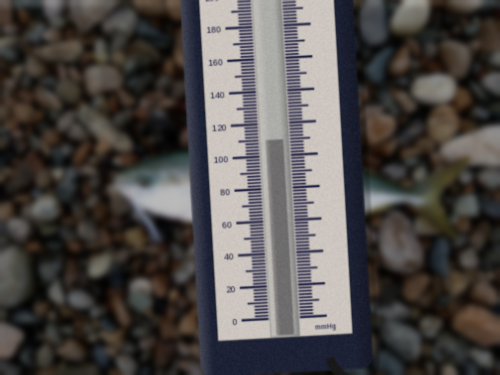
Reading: value=110 unit=mmHg
